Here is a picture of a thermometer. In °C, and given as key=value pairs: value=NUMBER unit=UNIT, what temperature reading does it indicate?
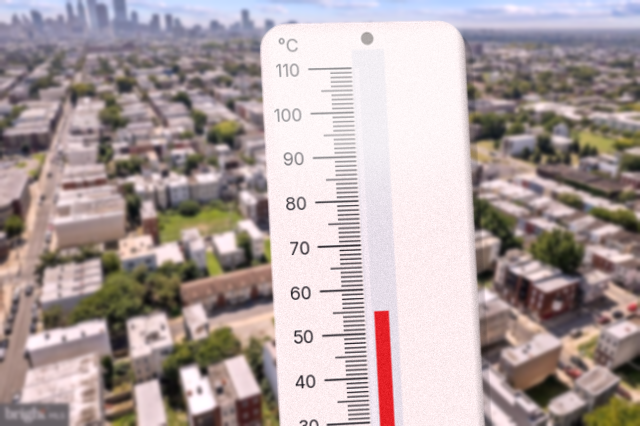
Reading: value=55 unit=°C
